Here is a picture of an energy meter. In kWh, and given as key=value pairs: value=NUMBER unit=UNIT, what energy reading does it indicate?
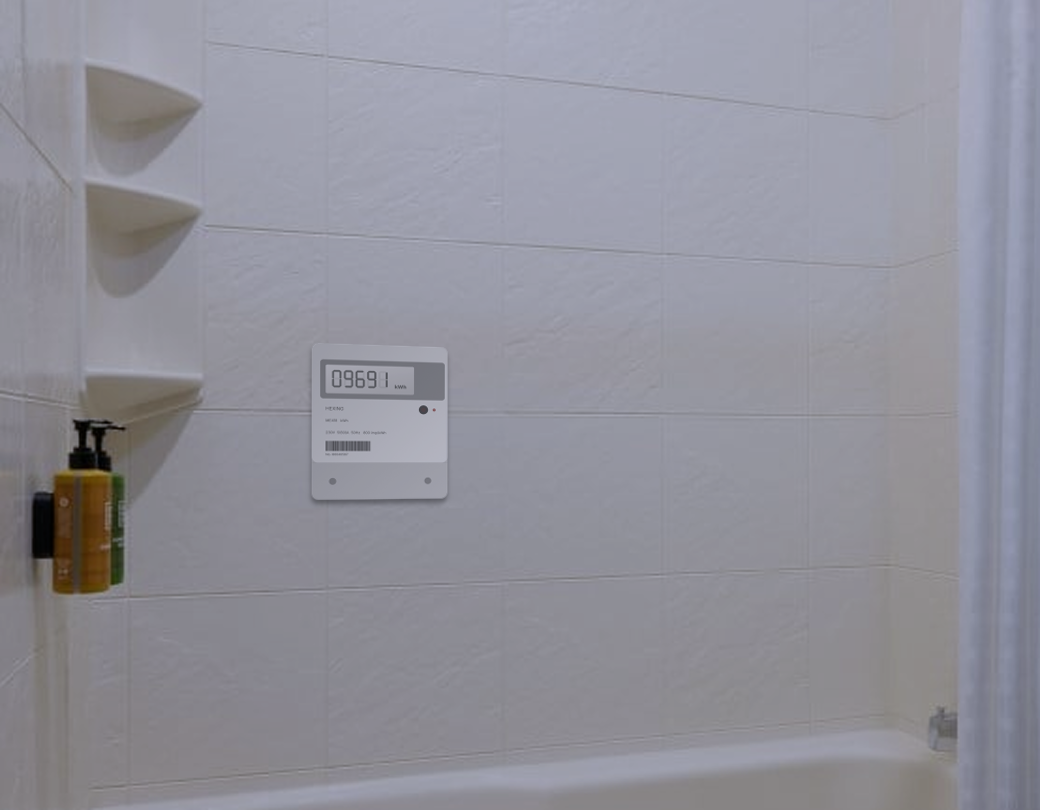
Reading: value=9691 unit=kWh
